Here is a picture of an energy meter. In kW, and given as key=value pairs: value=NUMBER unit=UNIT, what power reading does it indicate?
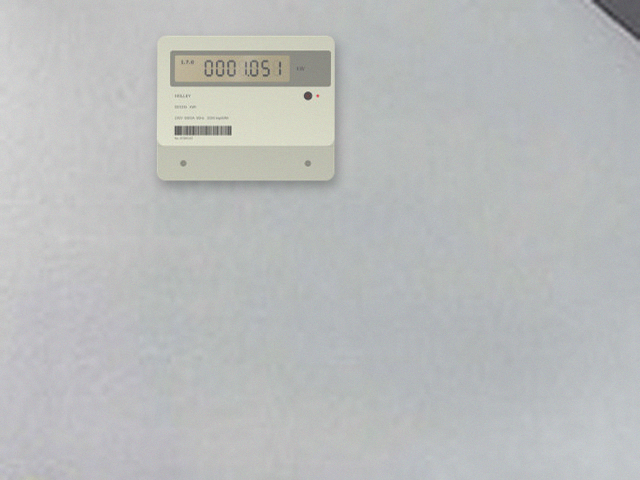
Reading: value=1.051 unit=kW
